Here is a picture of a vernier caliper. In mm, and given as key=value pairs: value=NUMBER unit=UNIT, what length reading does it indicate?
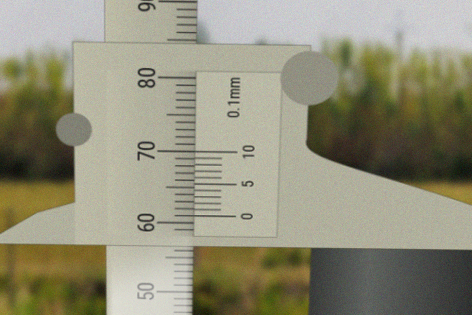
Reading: value=61.0 unit=mm
